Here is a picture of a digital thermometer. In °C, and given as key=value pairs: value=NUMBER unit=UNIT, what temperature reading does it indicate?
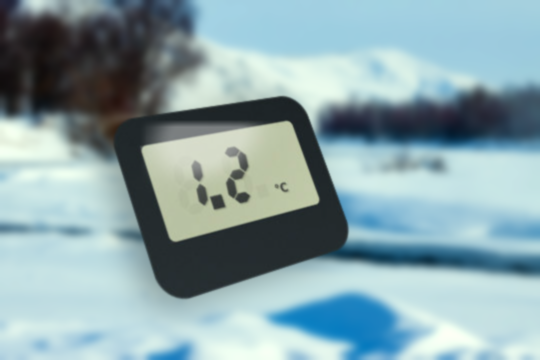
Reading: value=1.2 unit=°C
